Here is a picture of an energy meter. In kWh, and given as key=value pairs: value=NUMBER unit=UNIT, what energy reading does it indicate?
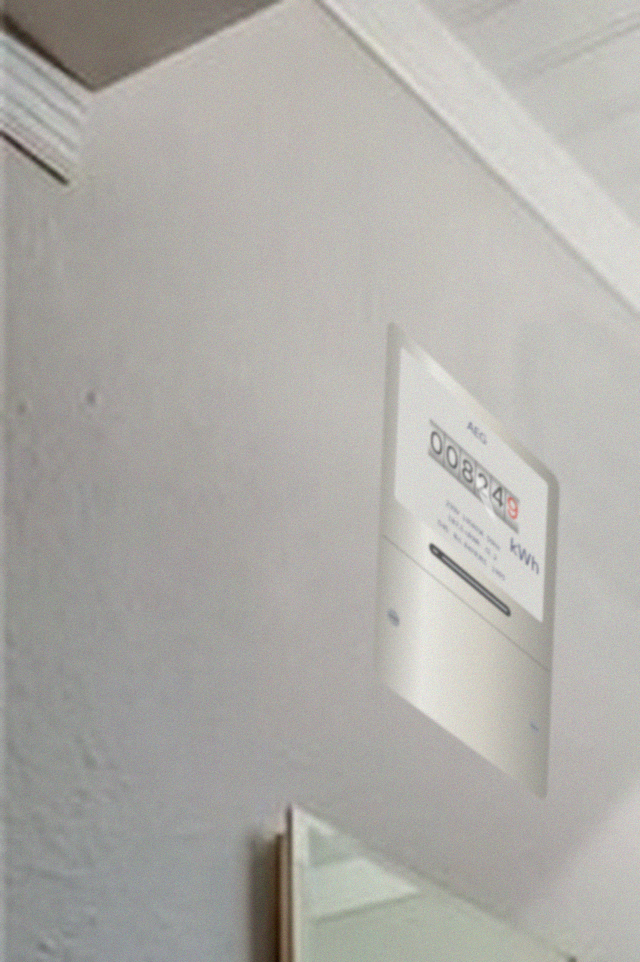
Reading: value=824.9 unit=kWh
